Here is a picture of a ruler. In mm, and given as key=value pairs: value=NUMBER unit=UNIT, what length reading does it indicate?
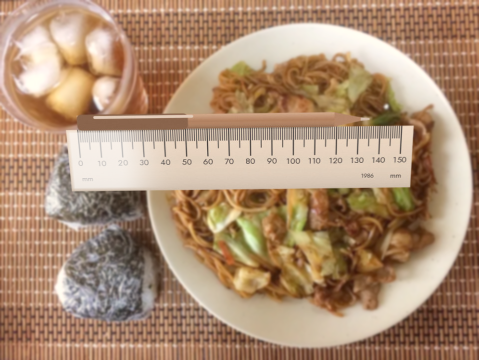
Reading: value=135 unit=mm
